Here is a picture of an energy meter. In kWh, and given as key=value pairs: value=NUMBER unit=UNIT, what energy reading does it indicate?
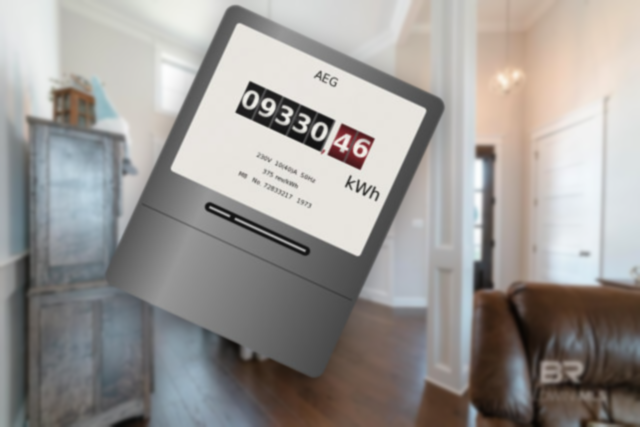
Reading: value=9330.46 unit=kWh
